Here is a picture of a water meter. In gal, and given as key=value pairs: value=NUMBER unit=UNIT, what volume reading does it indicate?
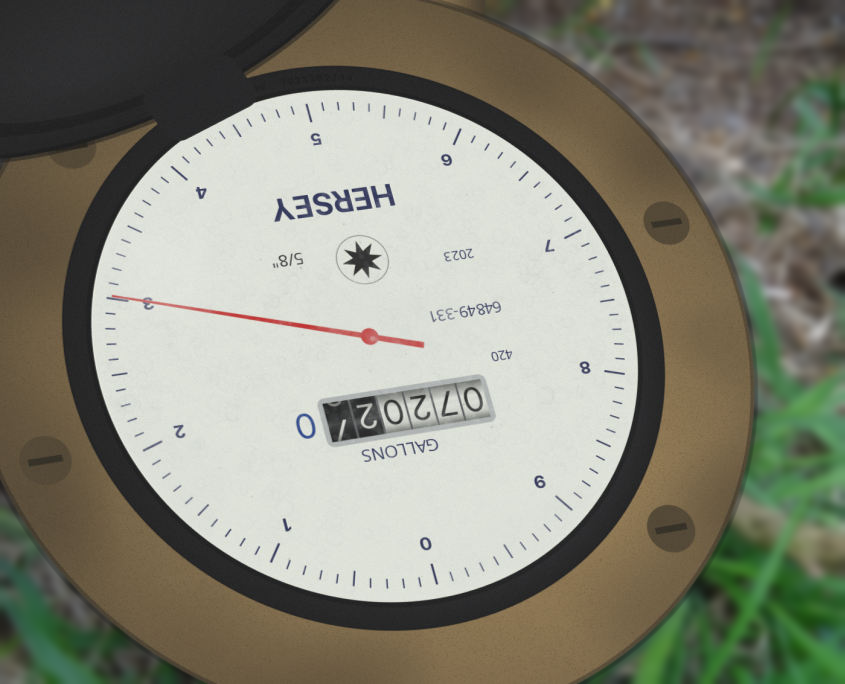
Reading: value=720273.0 unit=gal
